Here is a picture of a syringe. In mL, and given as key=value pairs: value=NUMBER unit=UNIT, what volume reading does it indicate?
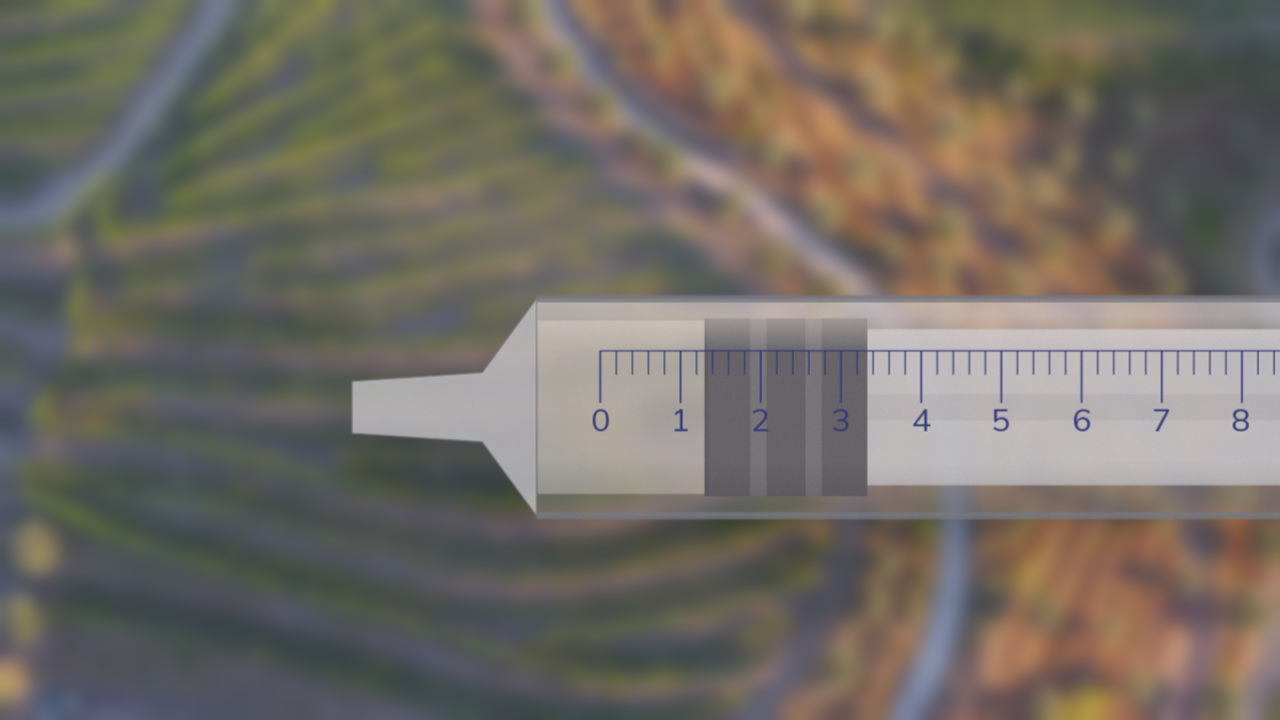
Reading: value=1.3 unit=mL
